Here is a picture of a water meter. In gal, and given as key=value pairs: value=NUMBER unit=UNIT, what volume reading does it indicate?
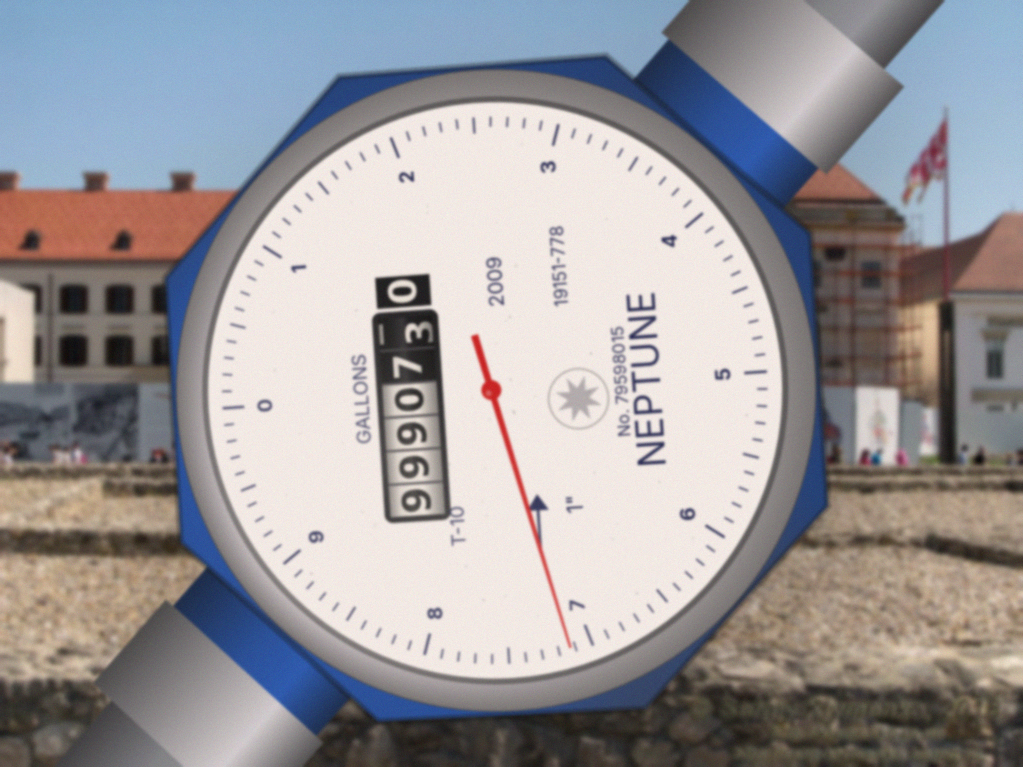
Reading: value=9990727.1 unit=gal
